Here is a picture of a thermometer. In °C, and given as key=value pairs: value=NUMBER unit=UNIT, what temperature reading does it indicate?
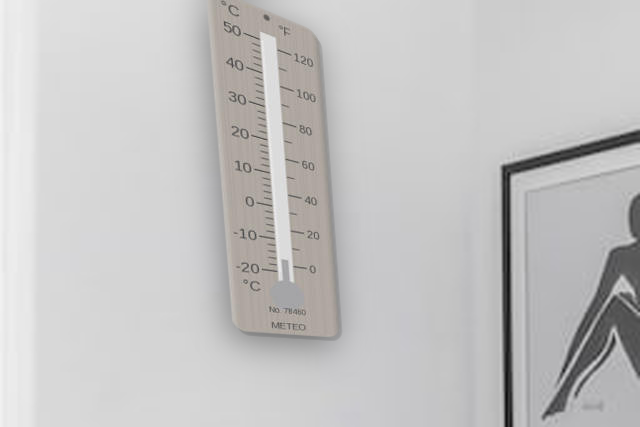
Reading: value=-16 unit=°C
